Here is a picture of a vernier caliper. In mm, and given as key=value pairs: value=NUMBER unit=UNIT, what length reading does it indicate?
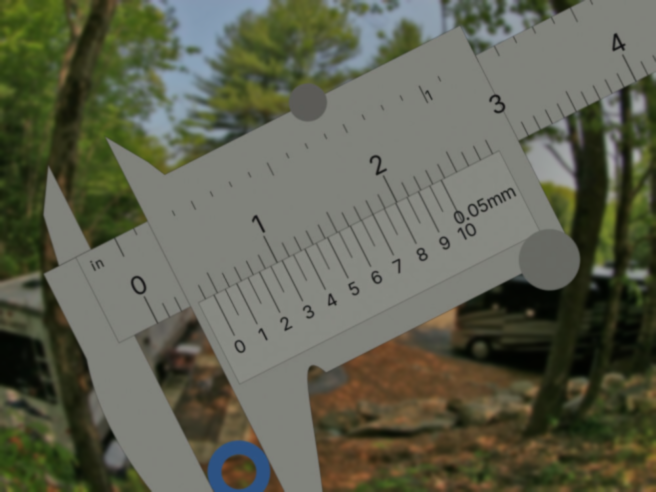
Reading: value=4.7 unit=mm
